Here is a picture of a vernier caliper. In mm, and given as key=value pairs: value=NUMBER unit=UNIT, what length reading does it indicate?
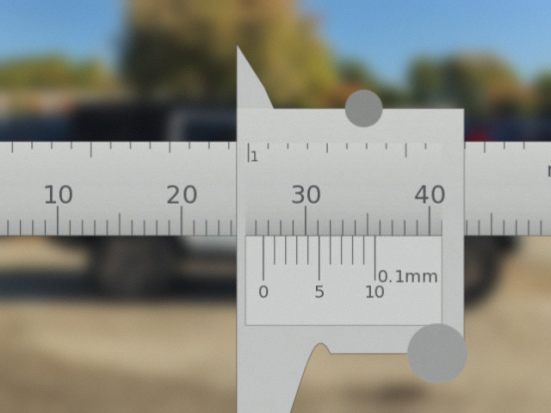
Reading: value=26.6 unit=mm
